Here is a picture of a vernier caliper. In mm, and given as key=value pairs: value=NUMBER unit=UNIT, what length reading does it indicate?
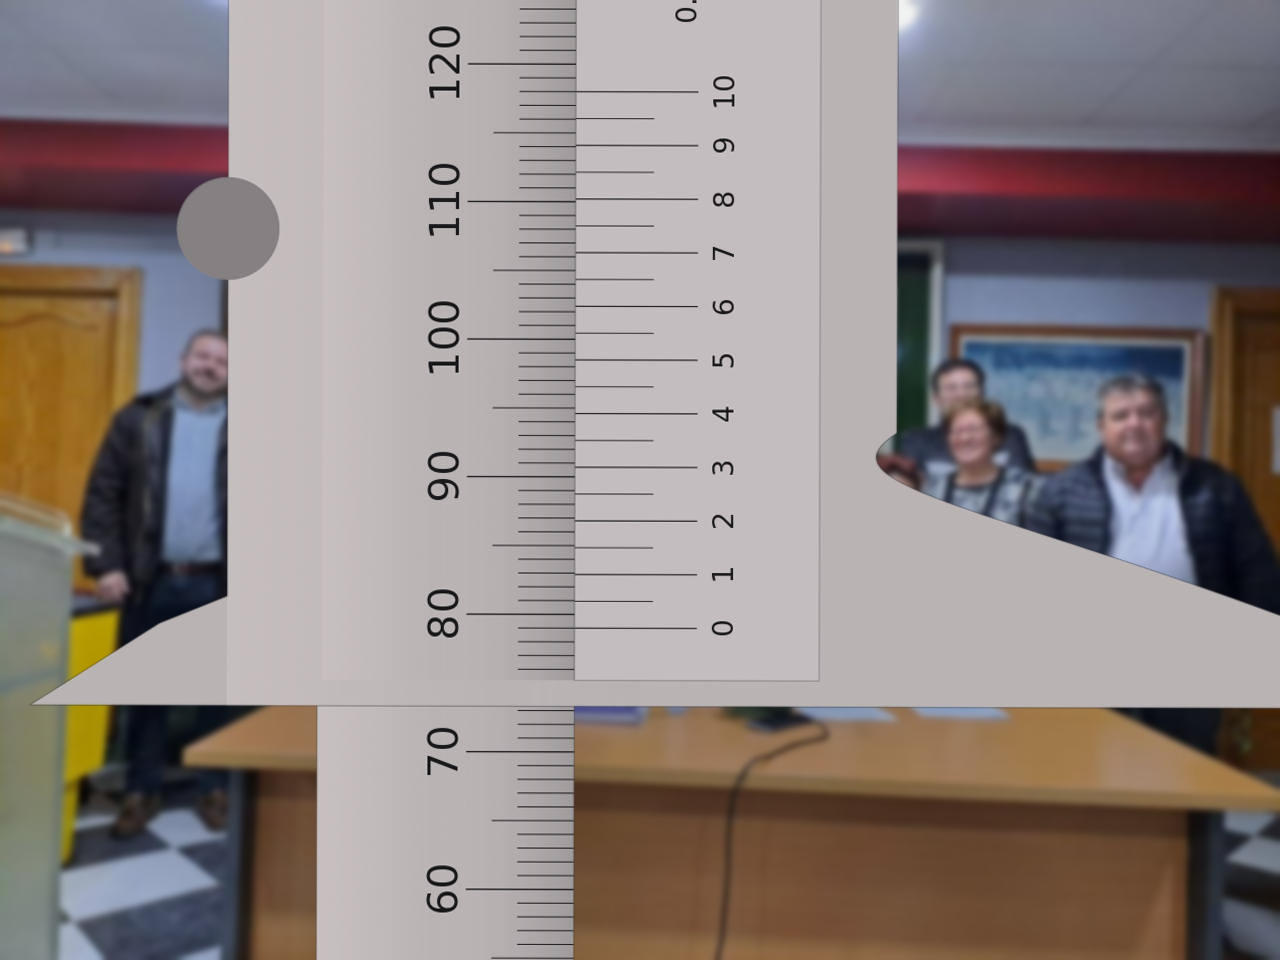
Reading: value=79.0 unit=mm
